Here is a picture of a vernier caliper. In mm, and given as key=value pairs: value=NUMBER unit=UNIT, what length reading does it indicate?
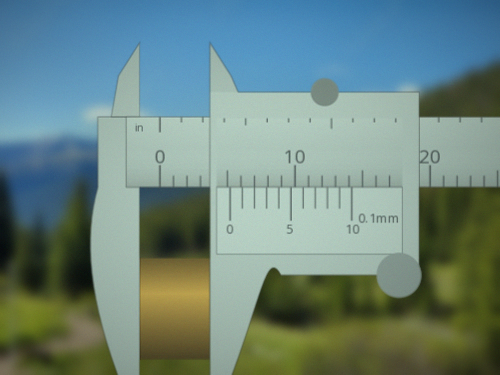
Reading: value=5.2 unit=mm
